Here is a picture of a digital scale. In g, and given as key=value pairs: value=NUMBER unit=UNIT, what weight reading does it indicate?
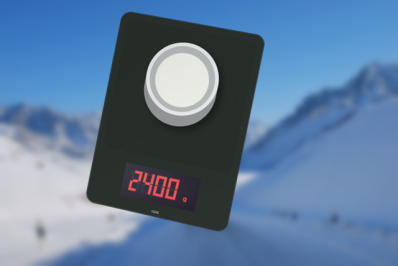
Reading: value=2400 unit=g
